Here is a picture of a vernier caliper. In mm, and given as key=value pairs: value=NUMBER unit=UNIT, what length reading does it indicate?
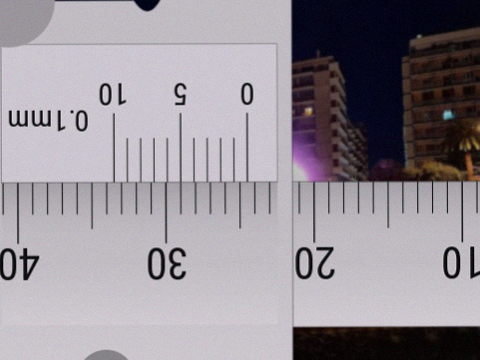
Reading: value=24.5 unit=mm
